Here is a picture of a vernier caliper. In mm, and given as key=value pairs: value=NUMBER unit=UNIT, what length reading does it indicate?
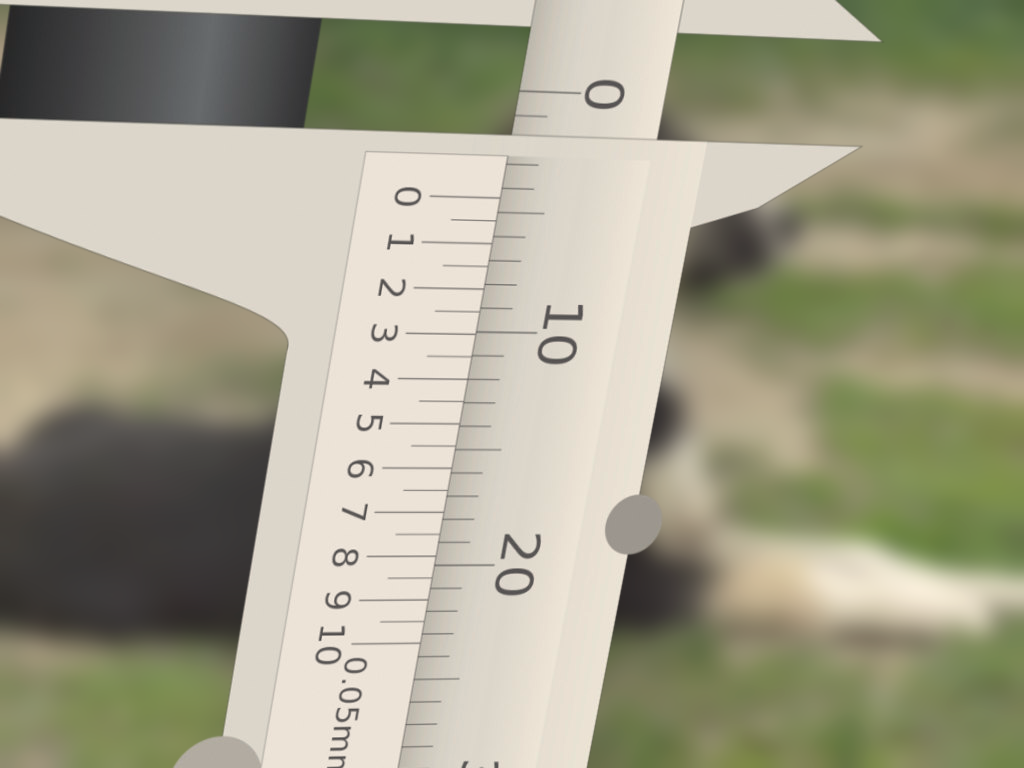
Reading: value=4.4 unit=mm
